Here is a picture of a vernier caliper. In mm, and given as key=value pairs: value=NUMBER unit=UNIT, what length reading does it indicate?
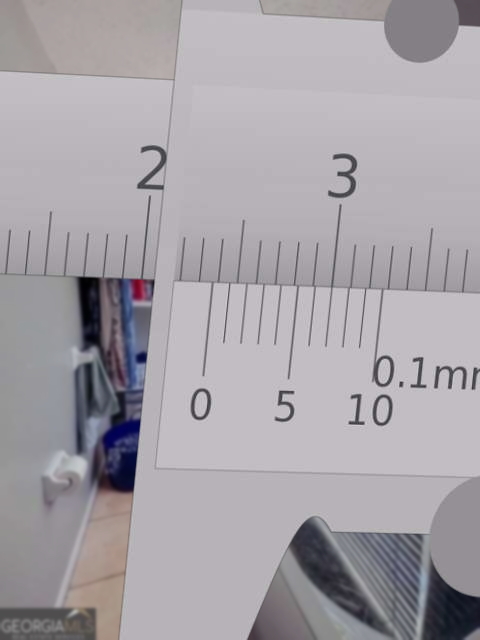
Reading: value=23.7 unit=mm
